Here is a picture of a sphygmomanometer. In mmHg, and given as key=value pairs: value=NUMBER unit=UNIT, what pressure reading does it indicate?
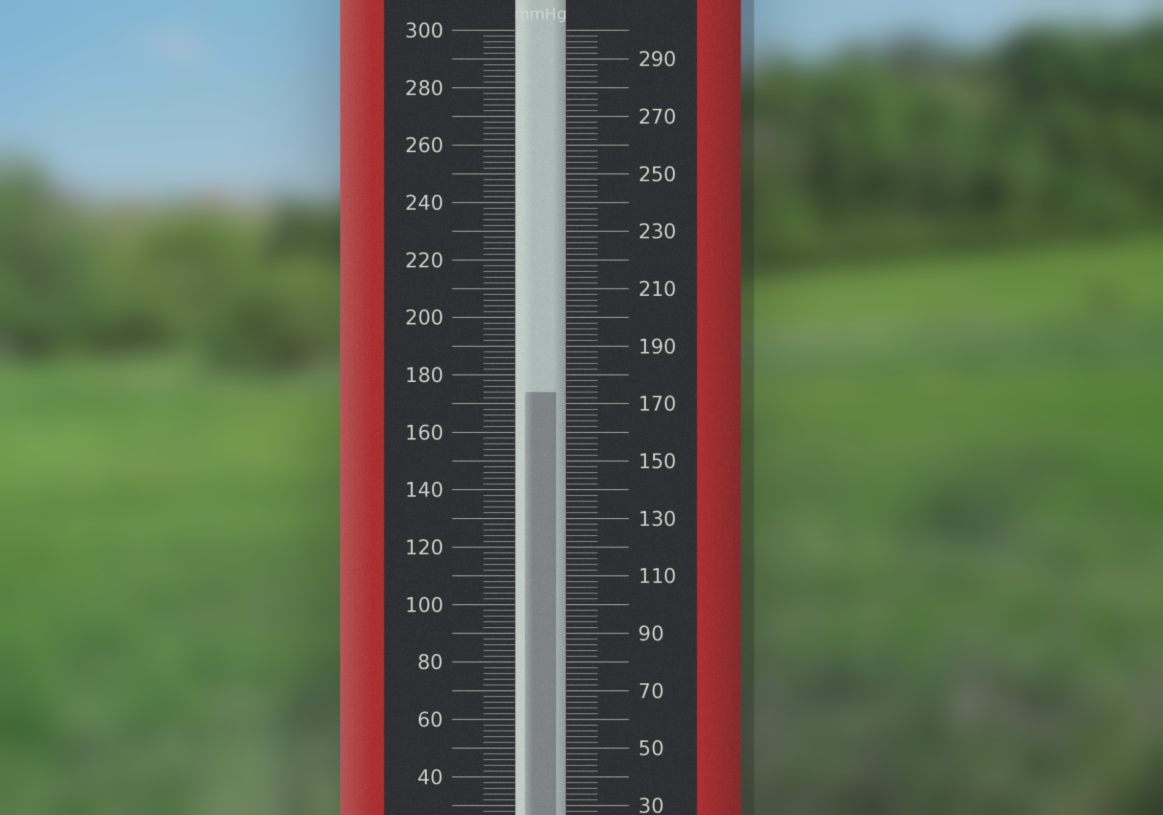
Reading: value=174 unit=mmHg
